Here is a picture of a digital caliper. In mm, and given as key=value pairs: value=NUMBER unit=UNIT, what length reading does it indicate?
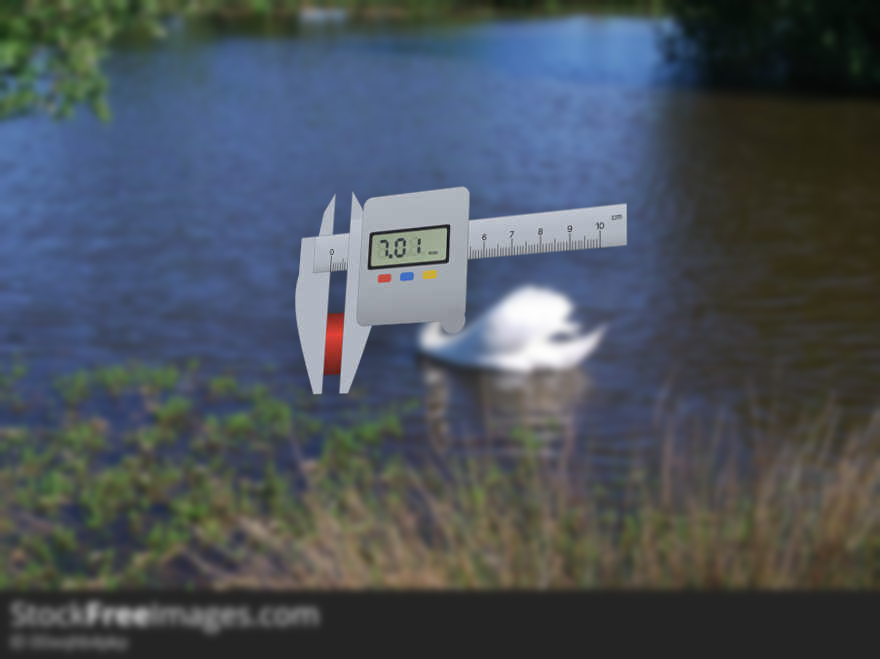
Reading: value=7.01 unit=mm
